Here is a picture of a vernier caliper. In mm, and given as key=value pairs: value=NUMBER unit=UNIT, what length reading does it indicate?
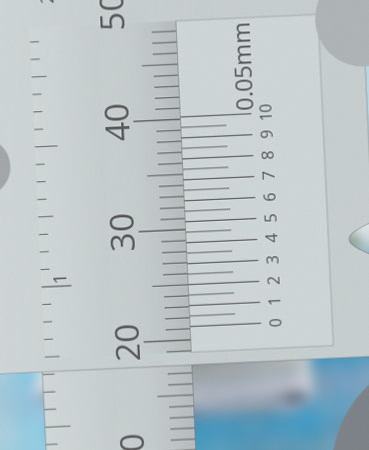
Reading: value=21.2 unit=mm
